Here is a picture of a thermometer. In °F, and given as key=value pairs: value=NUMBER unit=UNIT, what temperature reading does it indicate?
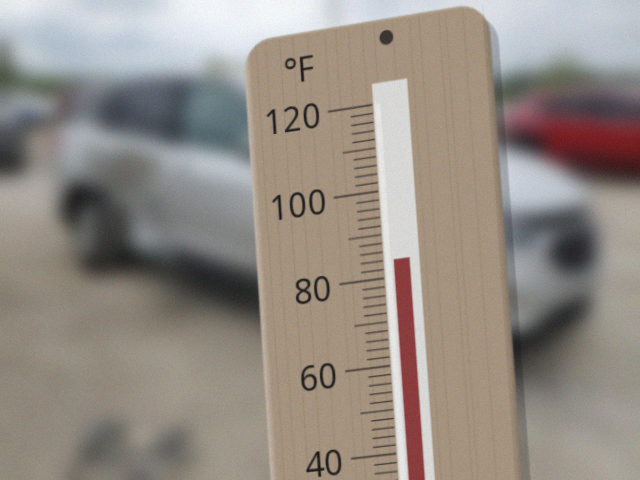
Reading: value=84 unit=°F
